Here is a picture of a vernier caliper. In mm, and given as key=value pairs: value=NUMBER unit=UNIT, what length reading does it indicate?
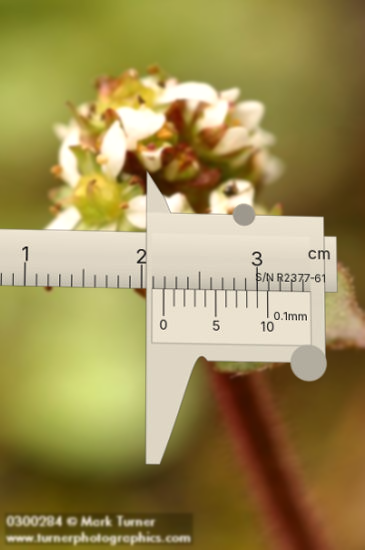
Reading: value=21.9 unit=mm
